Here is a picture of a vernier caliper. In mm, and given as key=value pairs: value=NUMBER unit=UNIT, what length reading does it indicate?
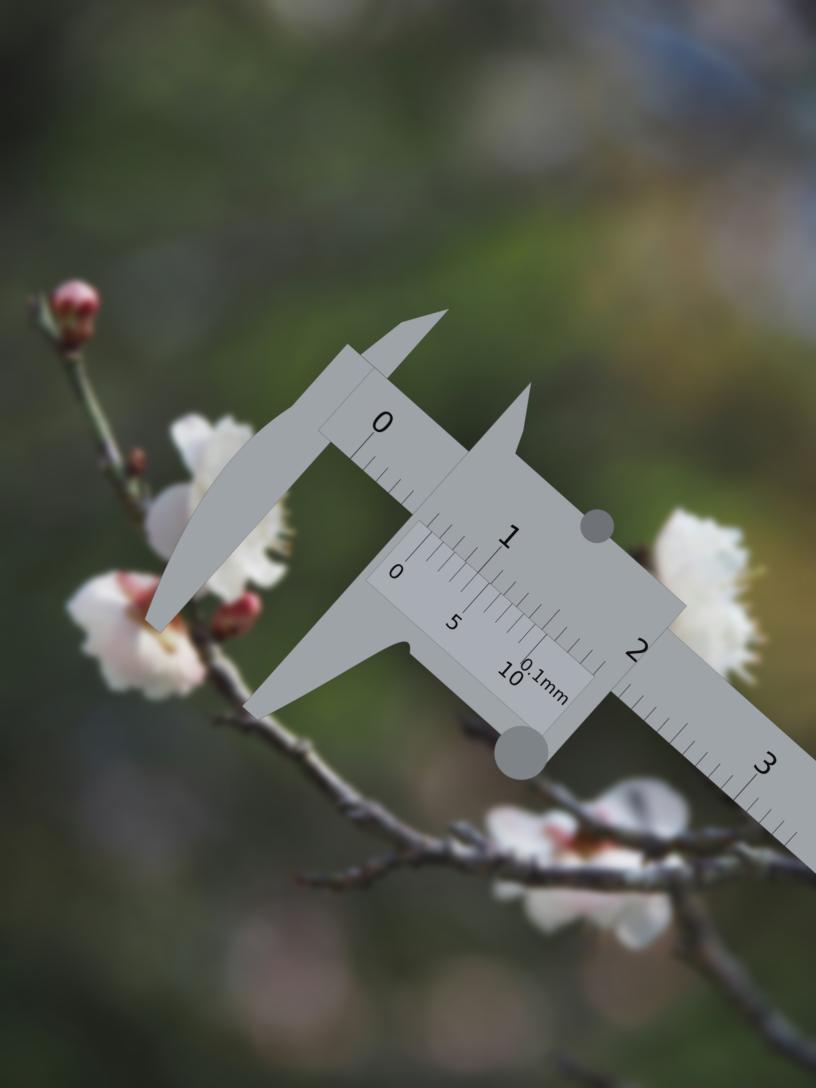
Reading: value=6.4 unit=mm
